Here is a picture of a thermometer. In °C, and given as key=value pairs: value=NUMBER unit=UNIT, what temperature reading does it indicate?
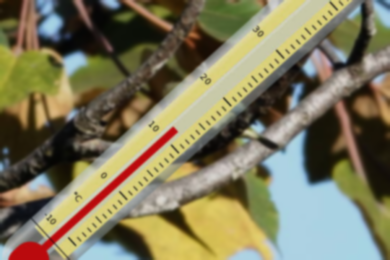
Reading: value=12 unit=°C
